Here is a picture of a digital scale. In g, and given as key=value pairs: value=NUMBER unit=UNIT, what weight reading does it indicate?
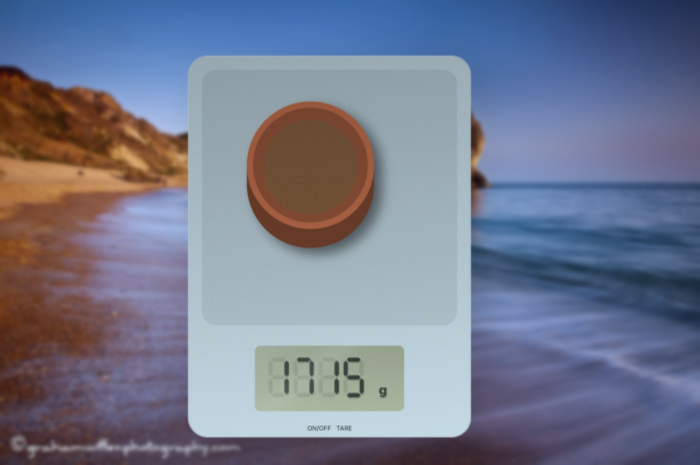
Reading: value=1715 unit=g
